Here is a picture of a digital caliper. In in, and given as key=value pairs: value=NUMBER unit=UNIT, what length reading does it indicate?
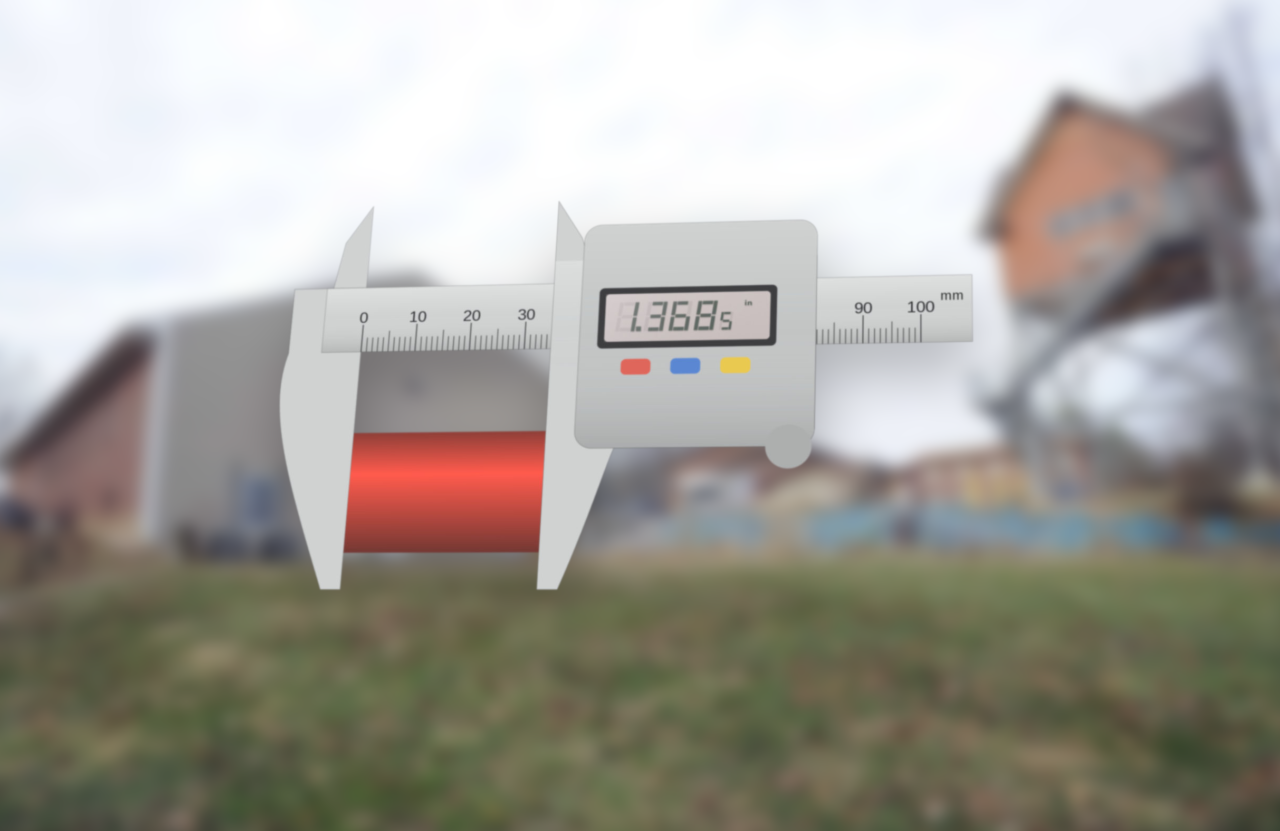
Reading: value=1.3685 unit=in
